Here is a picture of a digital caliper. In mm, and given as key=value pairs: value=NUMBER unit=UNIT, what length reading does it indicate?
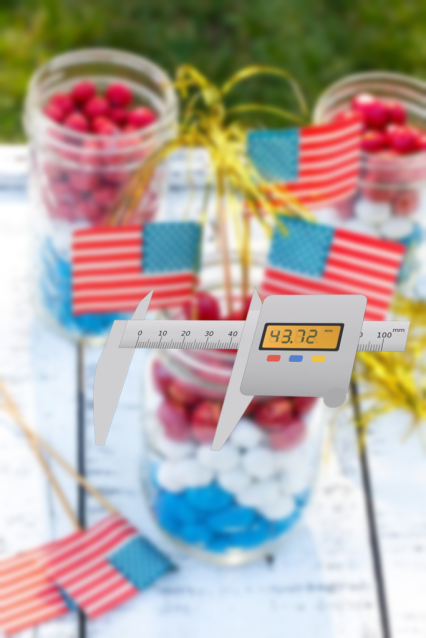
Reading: value=43.72 unit=mm
